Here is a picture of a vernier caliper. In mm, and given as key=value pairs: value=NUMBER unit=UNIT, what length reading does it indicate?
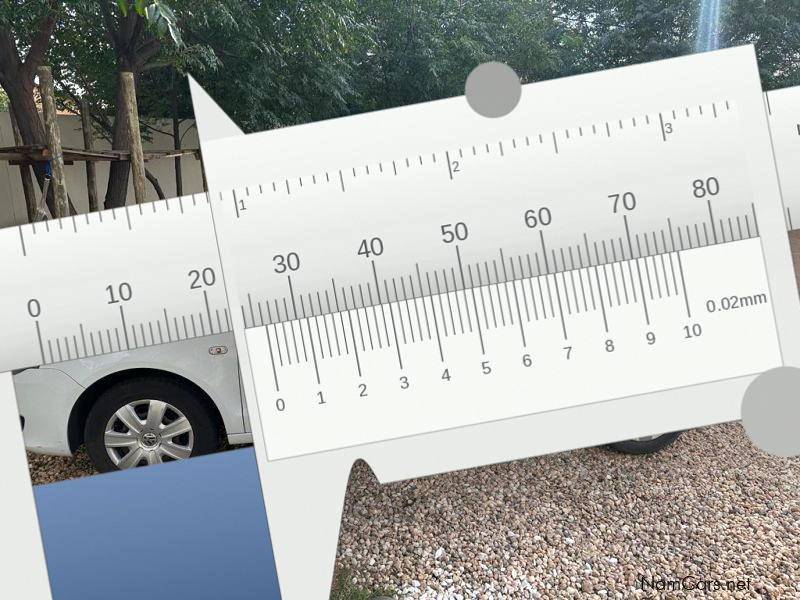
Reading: value=26.4 unit=mm
